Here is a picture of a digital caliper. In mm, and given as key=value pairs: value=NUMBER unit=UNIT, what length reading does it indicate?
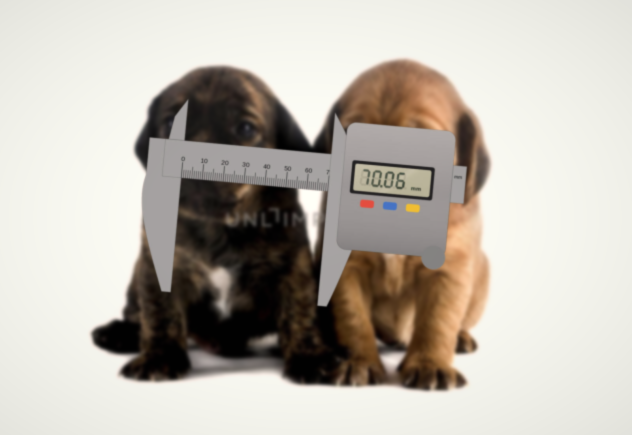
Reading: value=70.06 unit=mm
